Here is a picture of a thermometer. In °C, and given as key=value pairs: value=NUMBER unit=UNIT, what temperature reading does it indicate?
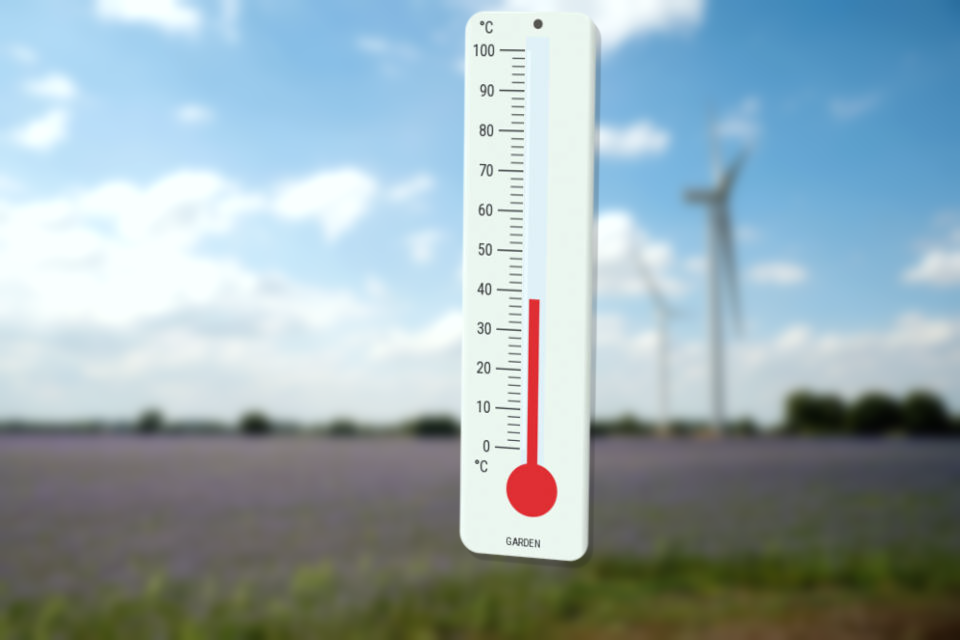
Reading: value=38 unit=°C
